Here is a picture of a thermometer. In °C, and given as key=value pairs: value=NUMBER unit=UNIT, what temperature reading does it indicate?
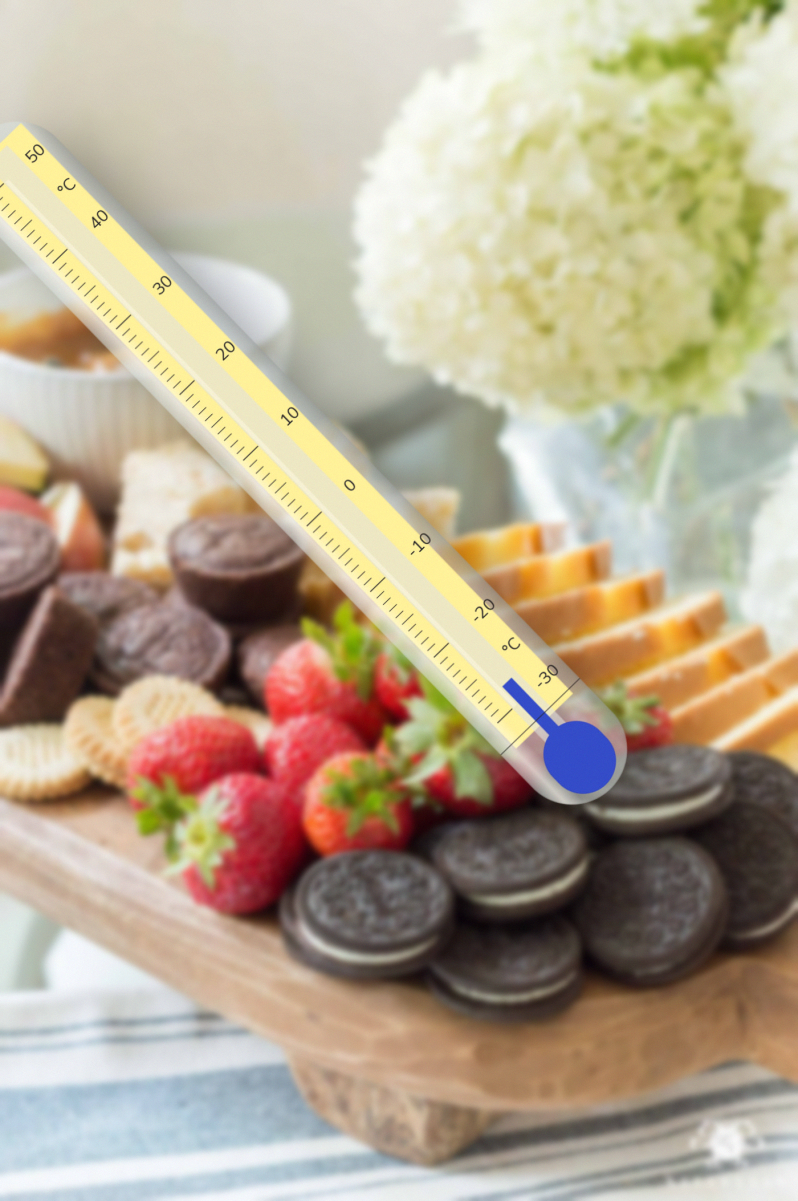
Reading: value=-27.5 unit=°C
